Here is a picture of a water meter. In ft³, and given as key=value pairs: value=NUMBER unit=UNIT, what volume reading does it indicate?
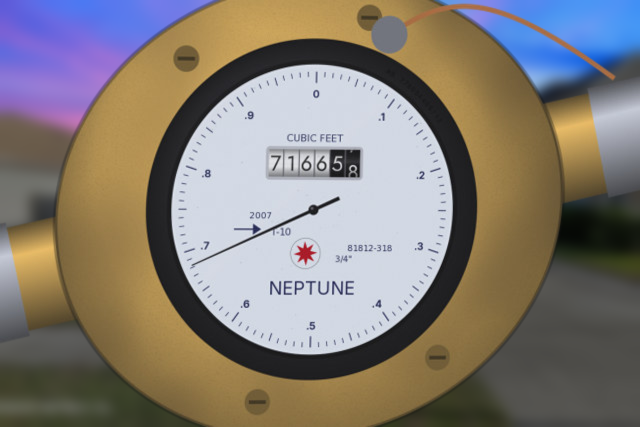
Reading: value=716657.68 unit=ft³
